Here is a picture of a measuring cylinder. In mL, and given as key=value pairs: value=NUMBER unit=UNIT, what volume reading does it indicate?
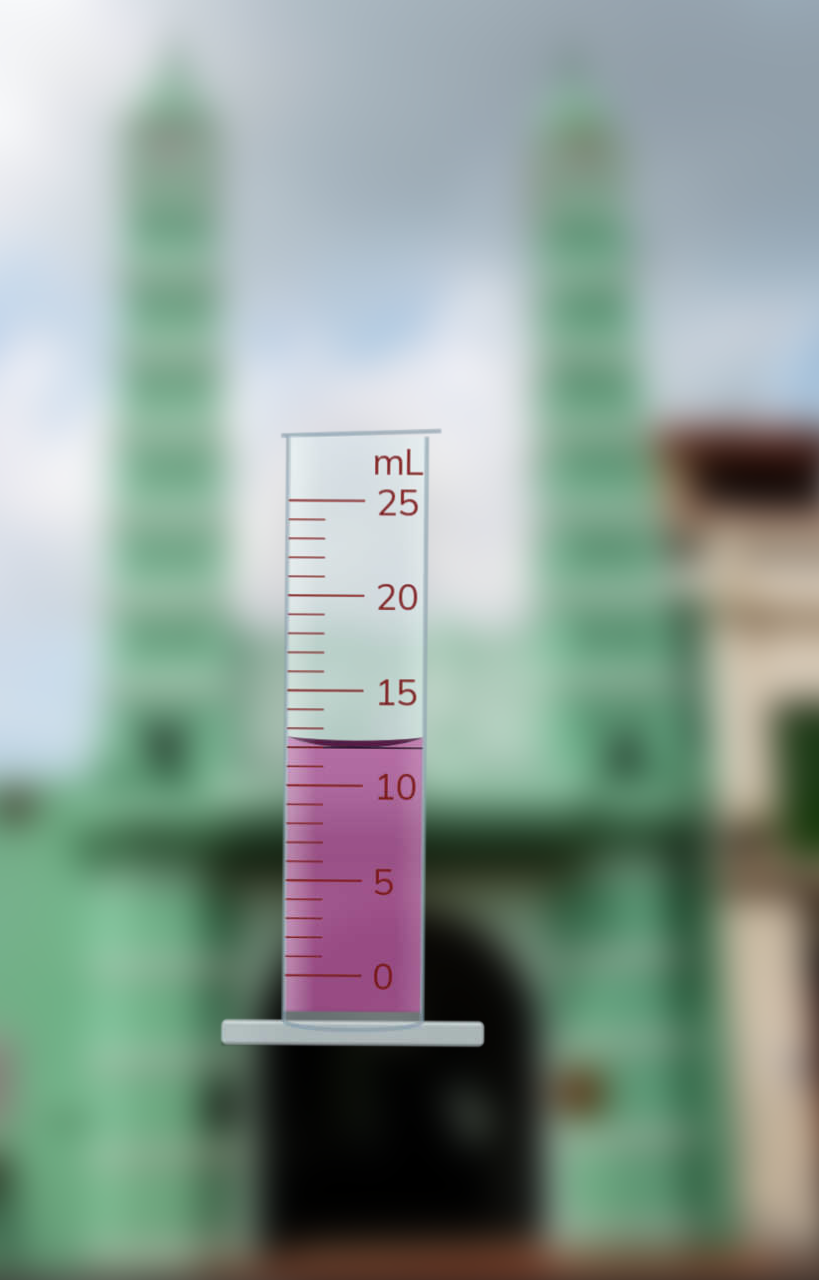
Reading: value=12 unit=mL
